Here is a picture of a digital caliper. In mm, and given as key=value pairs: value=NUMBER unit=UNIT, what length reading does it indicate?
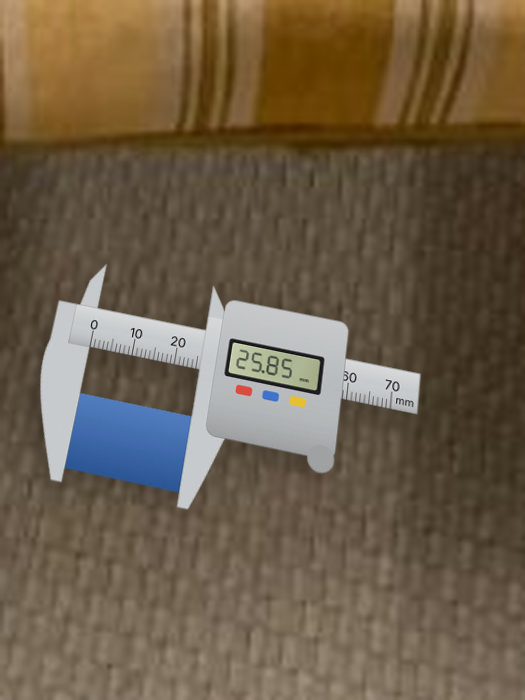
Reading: value=25.85 unit=mm
